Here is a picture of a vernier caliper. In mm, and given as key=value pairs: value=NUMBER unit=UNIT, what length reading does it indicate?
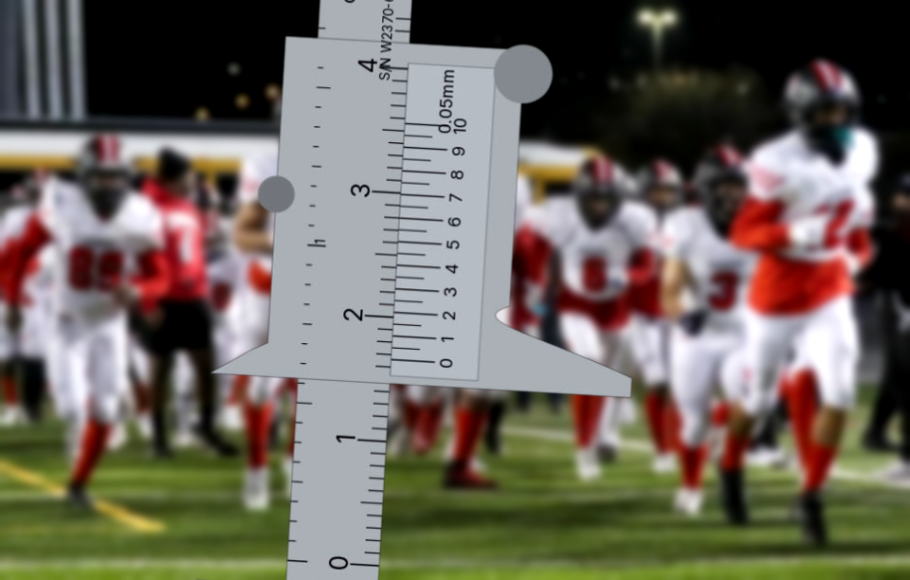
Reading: value=16.6 unit=mm
